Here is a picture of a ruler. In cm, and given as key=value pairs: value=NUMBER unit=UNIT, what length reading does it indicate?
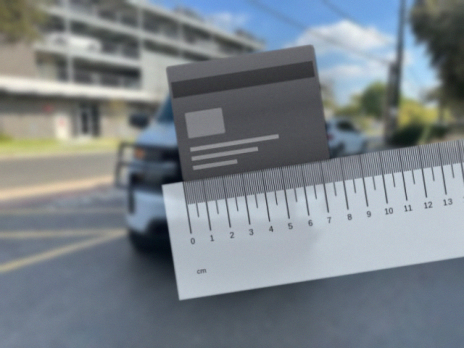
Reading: value=7.5 unit=cm
